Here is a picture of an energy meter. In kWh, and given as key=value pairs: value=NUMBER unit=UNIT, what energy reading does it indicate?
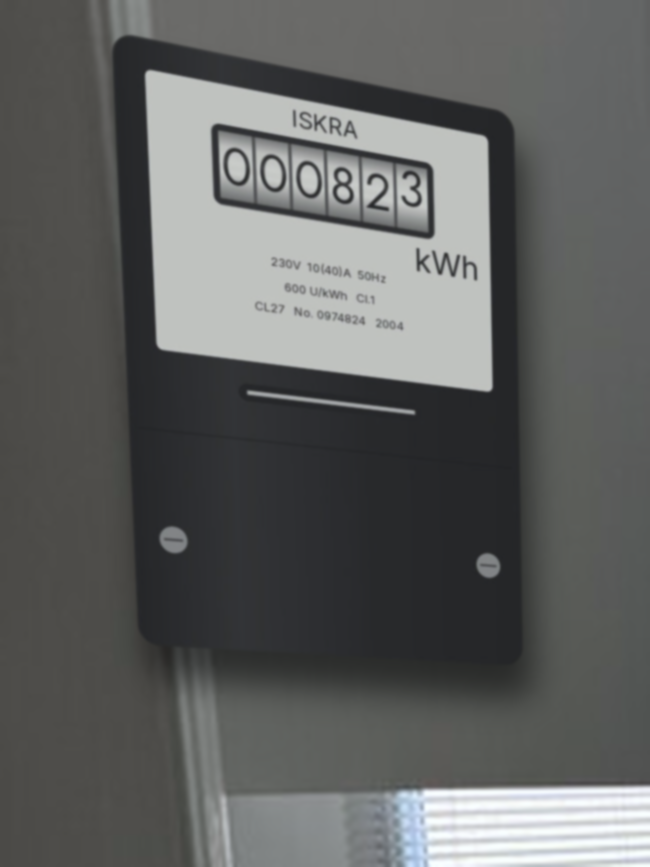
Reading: value=823 unit=kWh
